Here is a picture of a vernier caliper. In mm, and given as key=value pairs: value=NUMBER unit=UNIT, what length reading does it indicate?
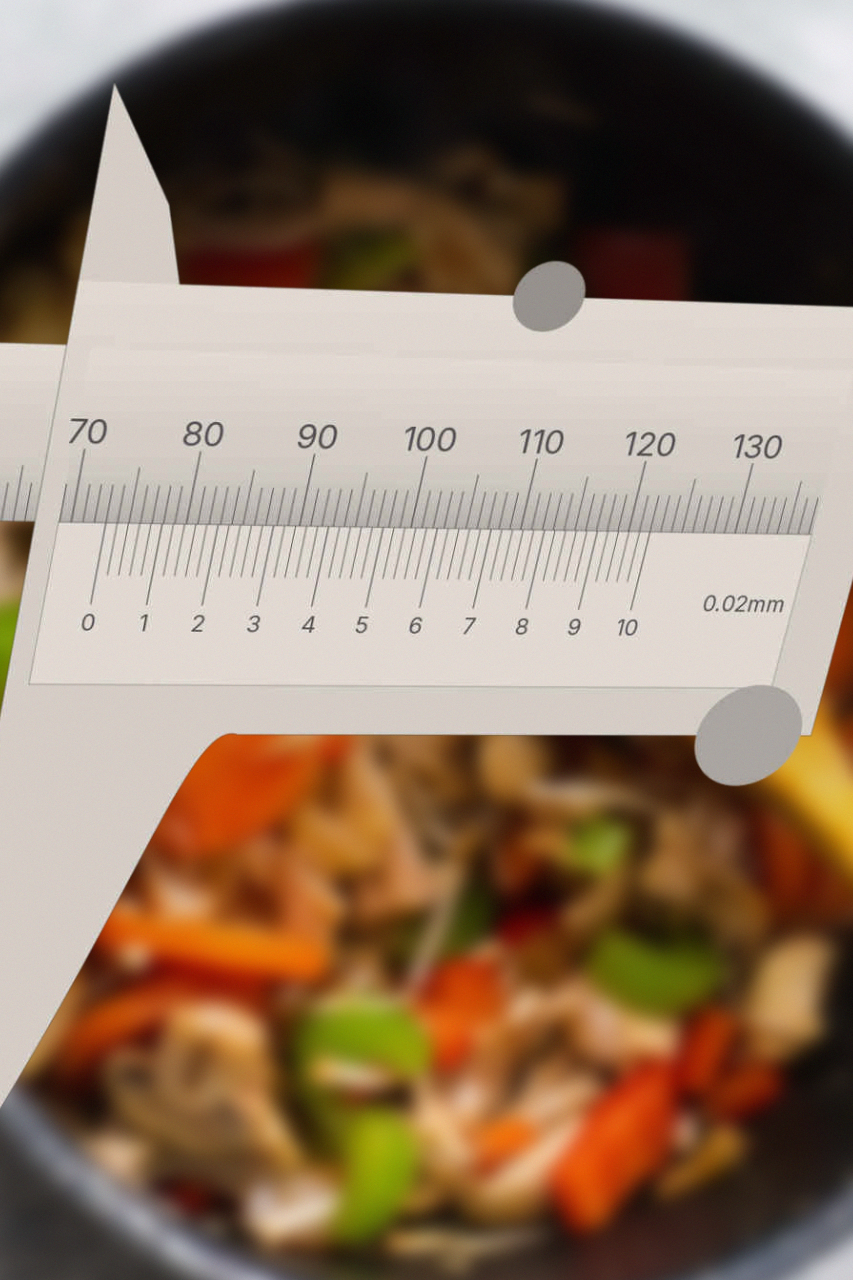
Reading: value=73.0 unit=mm
